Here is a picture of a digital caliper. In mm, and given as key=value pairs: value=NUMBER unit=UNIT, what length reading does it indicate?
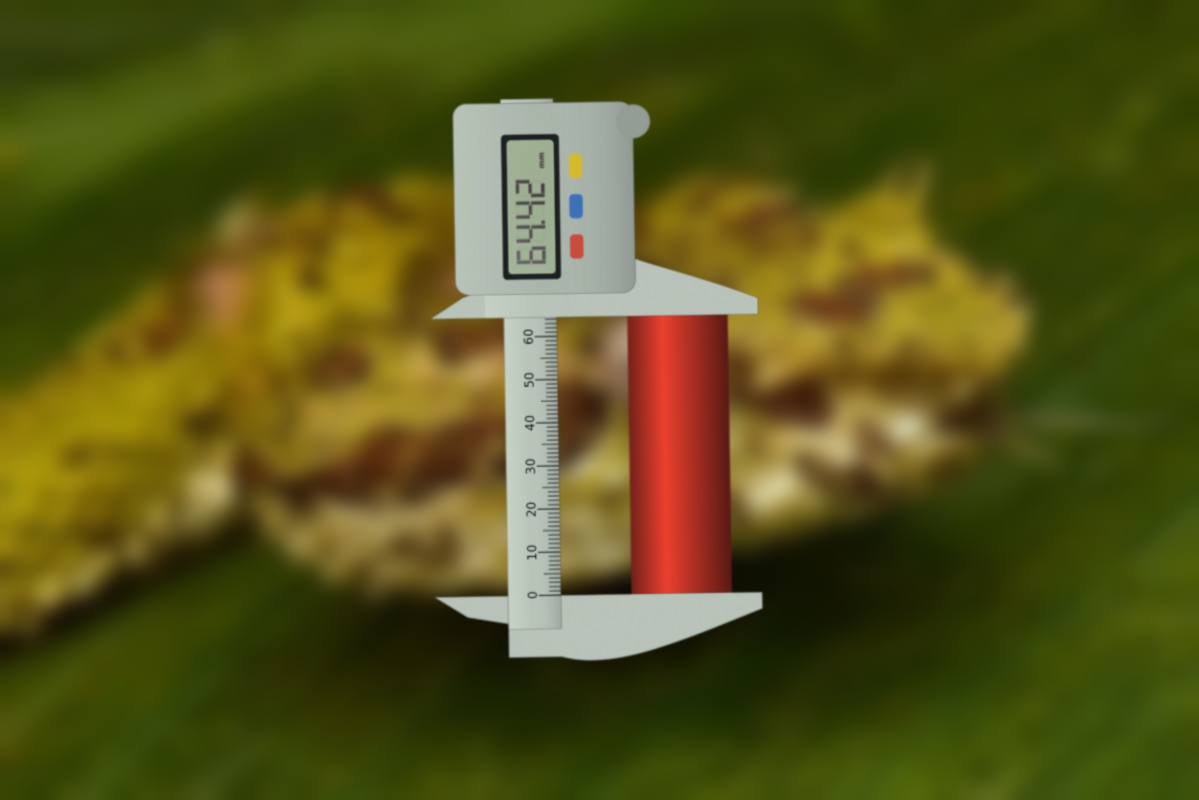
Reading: value=64.42 unit=mm
